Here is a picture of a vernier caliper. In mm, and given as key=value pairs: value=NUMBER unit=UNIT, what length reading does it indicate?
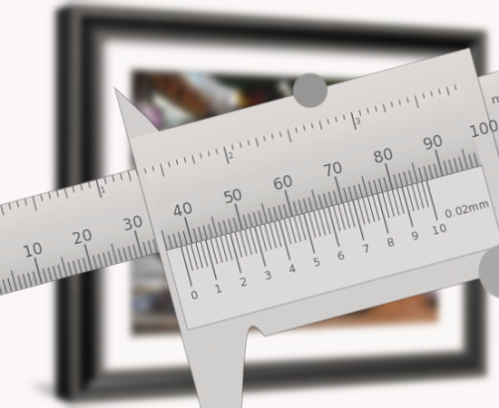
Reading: value=37.8 unit=mm
